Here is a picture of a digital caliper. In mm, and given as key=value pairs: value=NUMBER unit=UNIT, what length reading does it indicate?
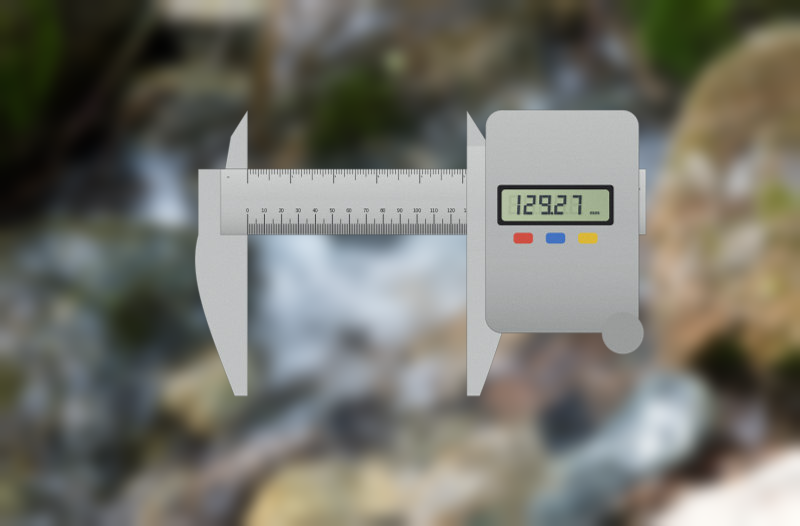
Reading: value=129.27 unit=mm
